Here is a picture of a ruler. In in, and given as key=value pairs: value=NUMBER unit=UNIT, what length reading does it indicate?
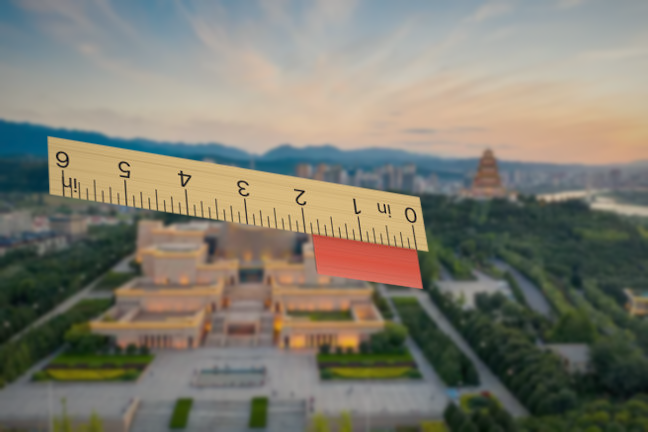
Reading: value=1.875 unit=in
